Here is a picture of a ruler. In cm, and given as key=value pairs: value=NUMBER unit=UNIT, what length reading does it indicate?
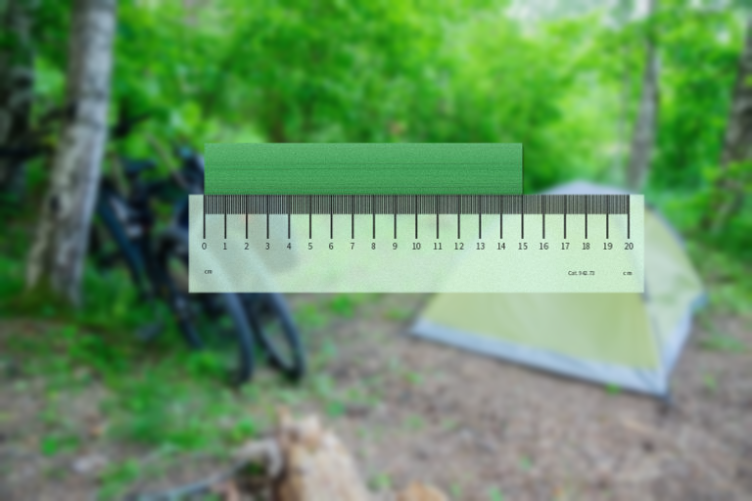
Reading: value=15 unit=cm
